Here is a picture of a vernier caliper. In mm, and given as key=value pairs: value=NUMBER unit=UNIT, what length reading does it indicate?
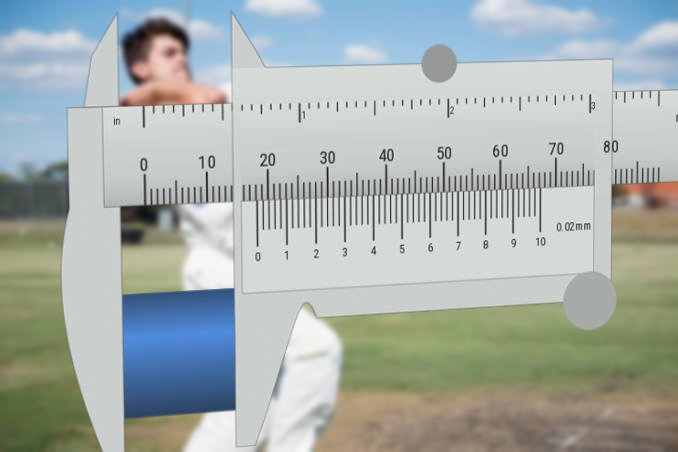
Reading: value=18.2 unit=mm
